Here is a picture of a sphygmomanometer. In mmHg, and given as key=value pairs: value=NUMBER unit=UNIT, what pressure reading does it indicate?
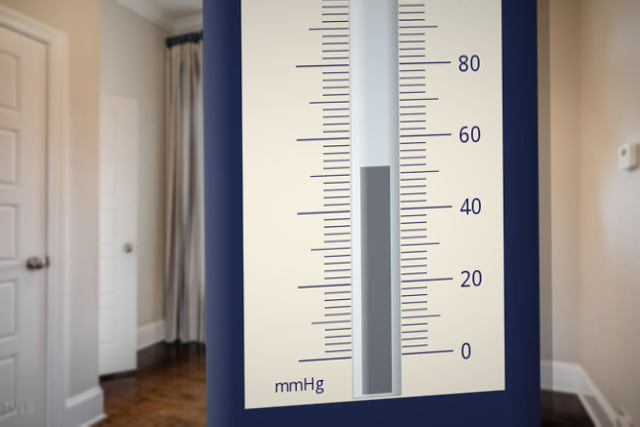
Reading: value=52 unit=mmHg
